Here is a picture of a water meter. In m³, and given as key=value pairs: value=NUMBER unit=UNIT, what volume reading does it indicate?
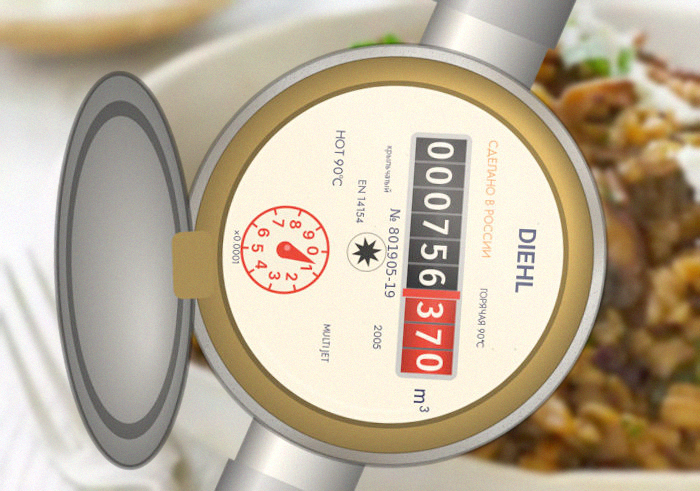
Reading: value=756.3700 unit=m³
